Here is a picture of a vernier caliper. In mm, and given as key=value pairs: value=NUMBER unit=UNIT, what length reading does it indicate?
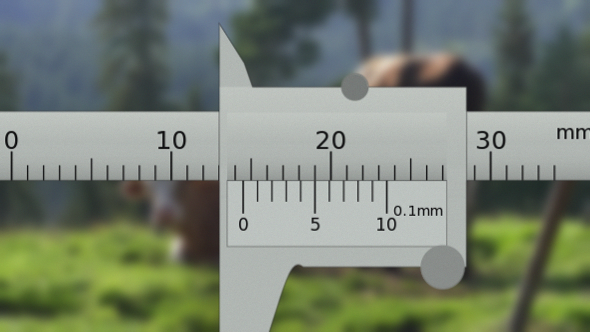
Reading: value=14.5 unit=mm
